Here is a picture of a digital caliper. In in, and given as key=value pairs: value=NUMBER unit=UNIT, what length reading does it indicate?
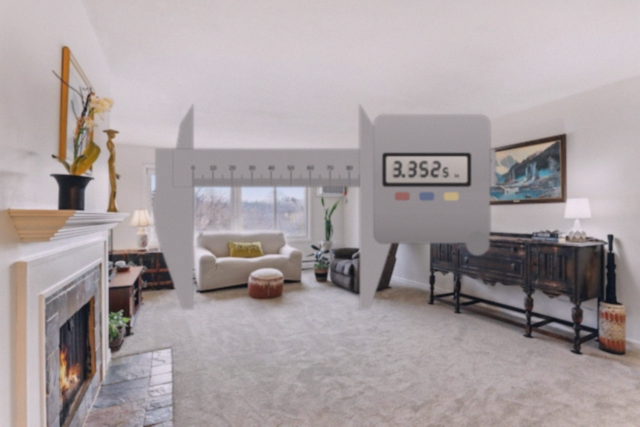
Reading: value=3.3525 unit=in
